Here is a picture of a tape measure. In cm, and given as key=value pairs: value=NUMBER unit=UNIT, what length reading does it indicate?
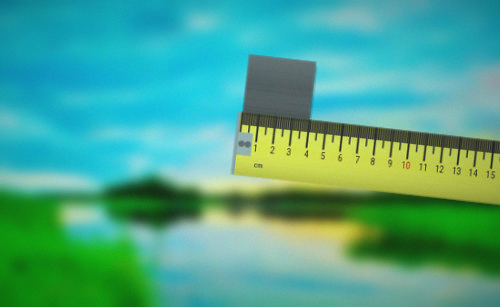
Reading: value=4 unit=cm
